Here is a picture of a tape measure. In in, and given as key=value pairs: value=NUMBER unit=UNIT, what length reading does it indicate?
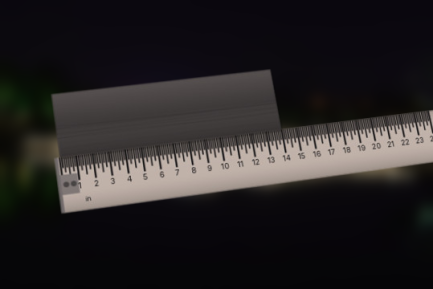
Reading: value=14 unit=in
